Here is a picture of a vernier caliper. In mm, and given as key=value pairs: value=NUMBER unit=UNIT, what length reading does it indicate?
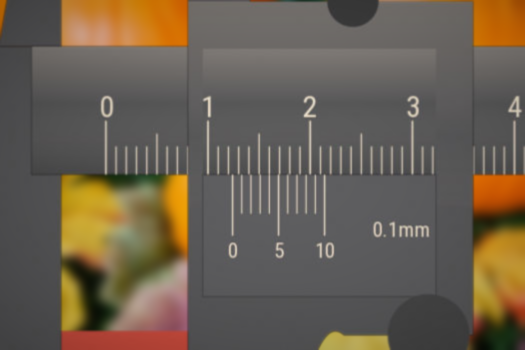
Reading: value=12.4 unit=mm
